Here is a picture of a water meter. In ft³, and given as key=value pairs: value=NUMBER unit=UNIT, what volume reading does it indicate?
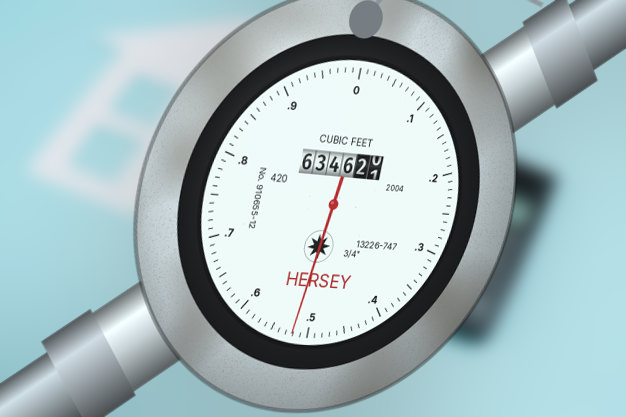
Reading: value=634620.52 unit=ft³
